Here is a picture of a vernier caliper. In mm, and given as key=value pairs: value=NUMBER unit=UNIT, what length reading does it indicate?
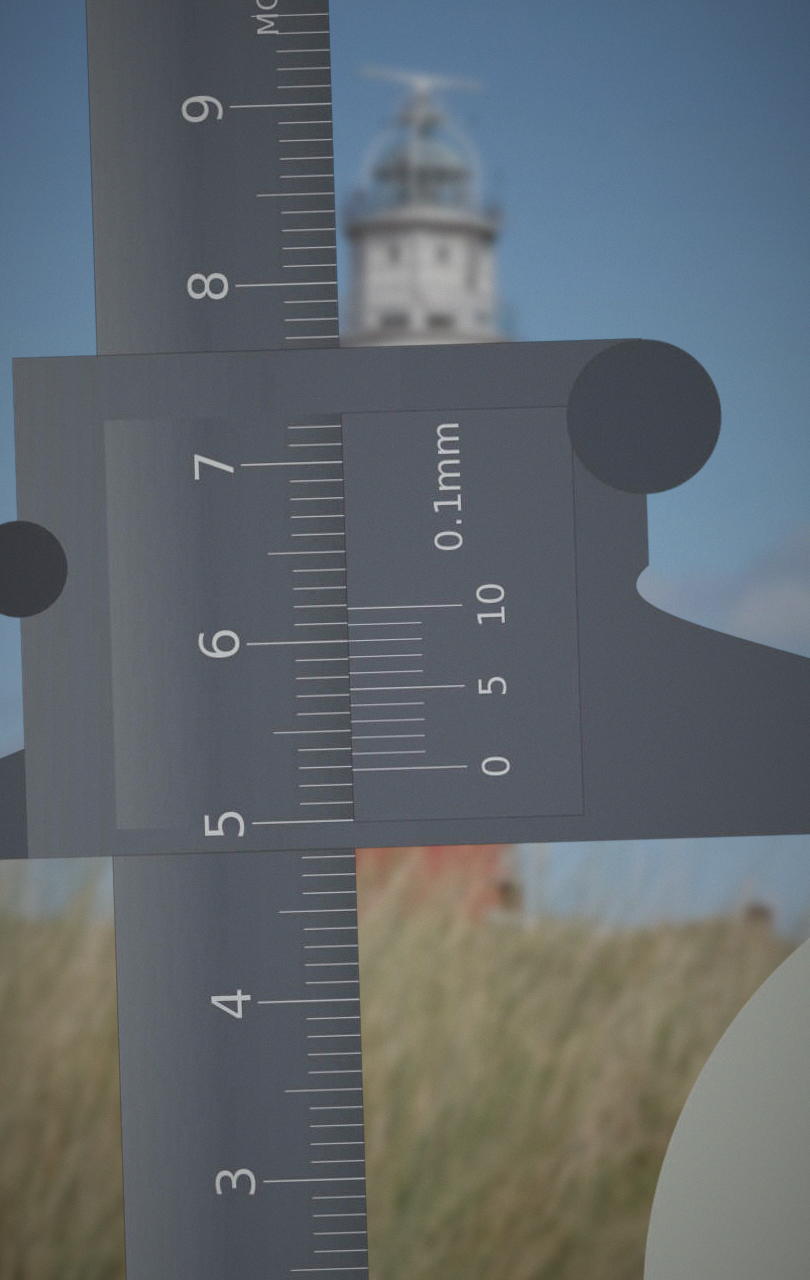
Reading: value=52.8 unit=mm
